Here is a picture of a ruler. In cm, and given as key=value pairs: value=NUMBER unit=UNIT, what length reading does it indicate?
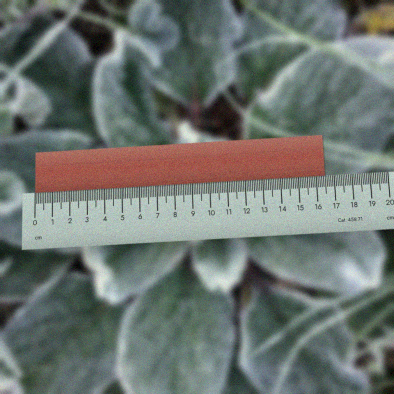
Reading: value=16.5 unit=cm
